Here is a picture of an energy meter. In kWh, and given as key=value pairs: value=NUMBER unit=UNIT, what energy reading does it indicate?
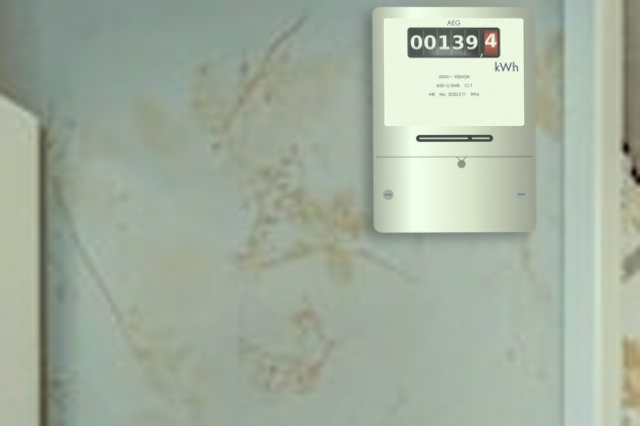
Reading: value=139.4 unit=kWh
